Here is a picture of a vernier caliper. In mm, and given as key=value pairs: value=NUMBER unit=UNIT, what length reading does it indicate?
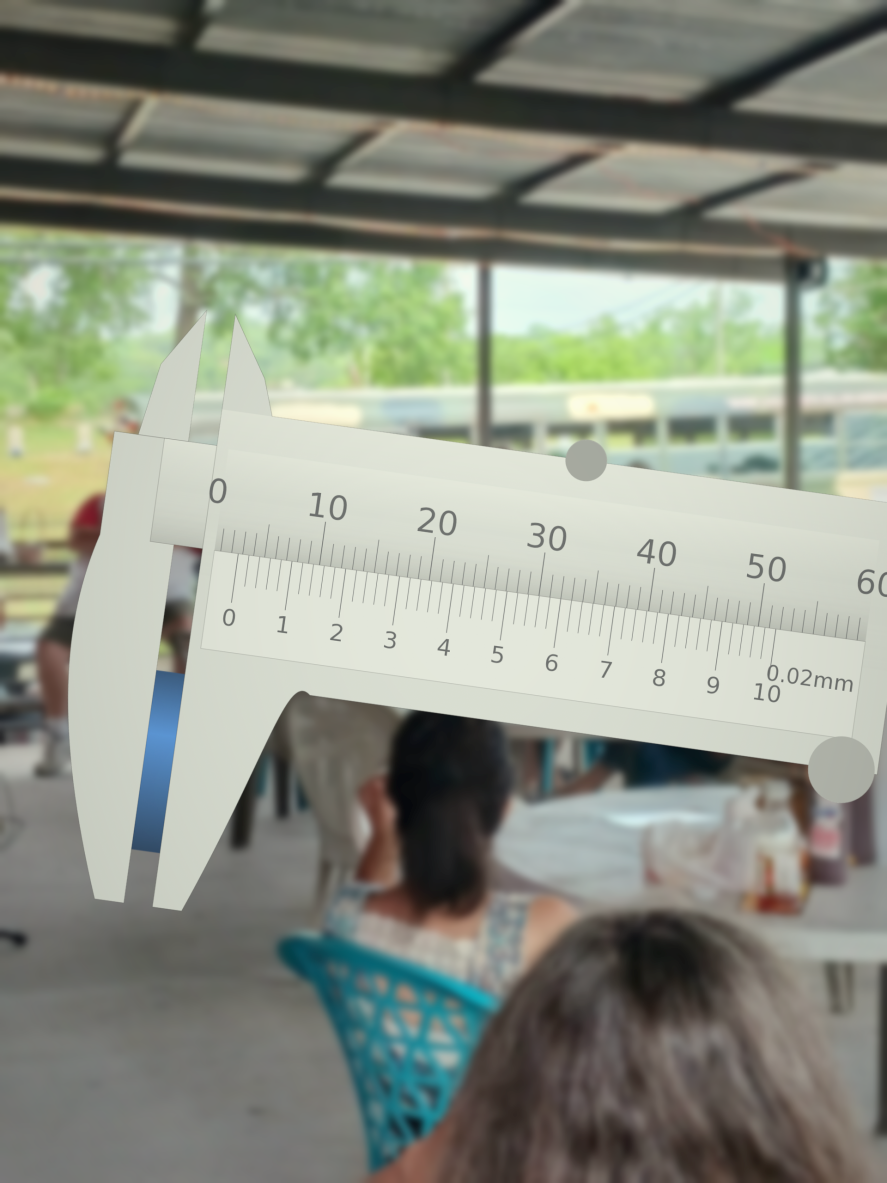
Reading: value=2.6 unit=mm
